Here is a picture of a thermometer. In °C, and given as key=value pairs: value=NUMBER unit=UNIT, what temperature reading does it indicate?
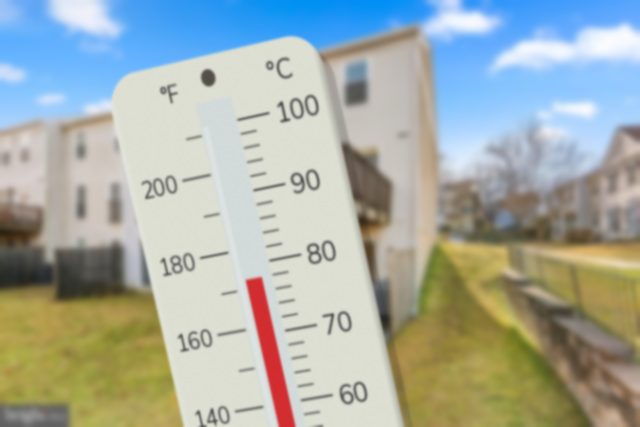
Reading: value=78 unit=°C
